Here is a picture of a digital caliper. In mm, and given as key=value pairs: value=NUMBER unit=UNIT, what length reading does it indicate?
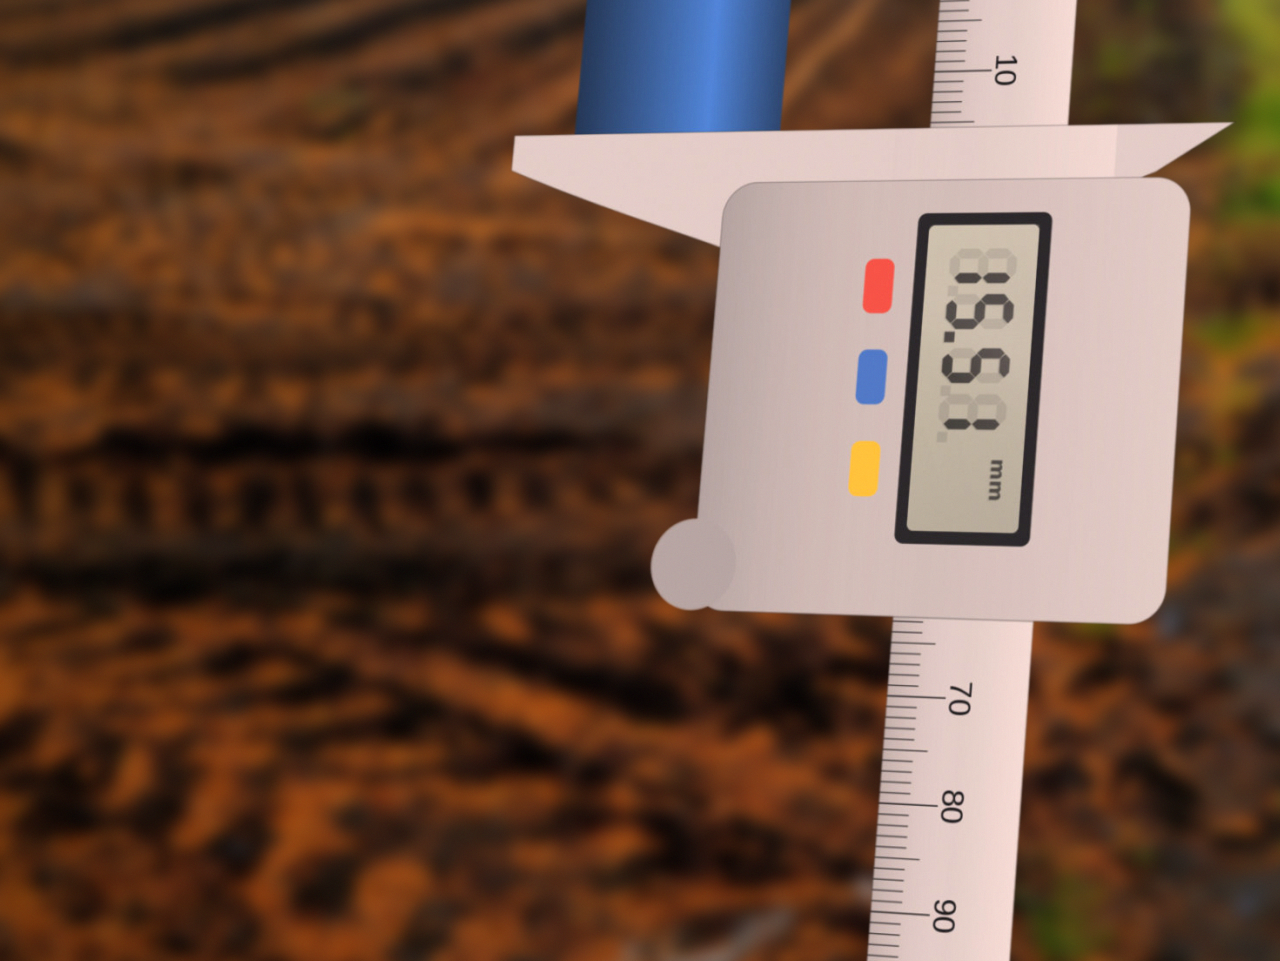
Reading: value=15.51 unit=mm
